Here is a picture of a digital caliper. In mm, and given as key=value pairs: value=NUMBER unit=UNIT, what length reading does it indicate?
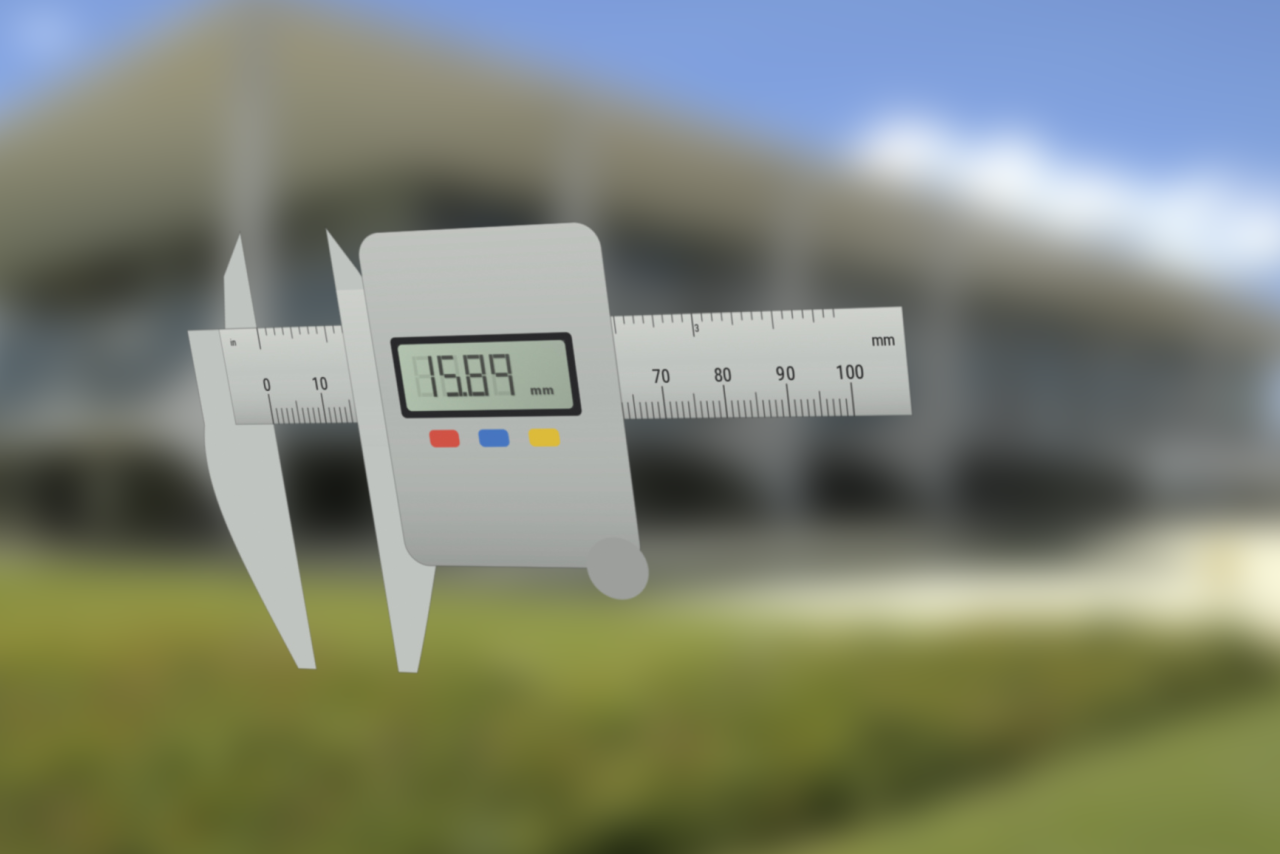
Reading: value=15.89 unit=mm
